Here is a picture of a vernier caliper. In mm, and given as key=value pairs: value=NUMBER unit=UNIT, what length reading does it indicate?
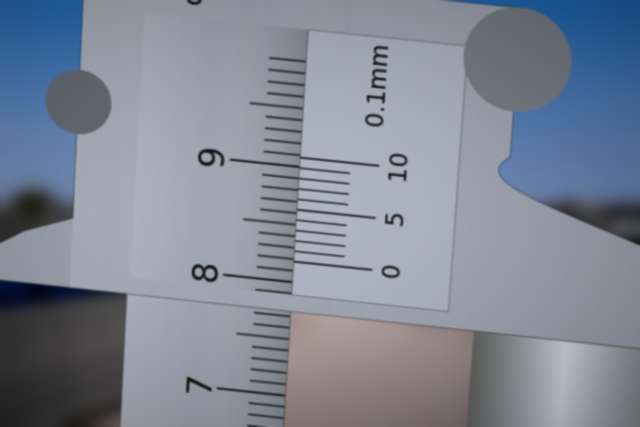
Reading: value=81.8 unit=mm
